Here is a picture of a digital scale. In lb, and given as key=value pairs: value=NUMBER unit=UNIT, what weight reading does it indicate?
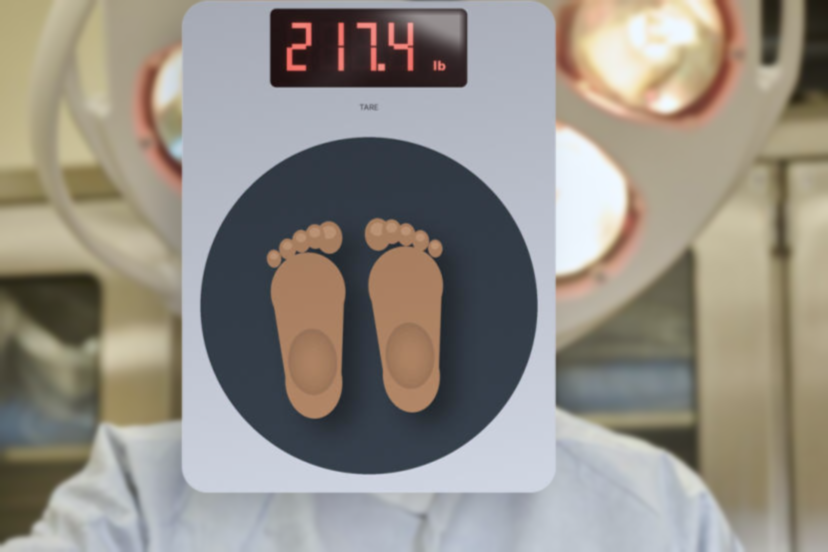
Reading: value=217.4 unit=lb
